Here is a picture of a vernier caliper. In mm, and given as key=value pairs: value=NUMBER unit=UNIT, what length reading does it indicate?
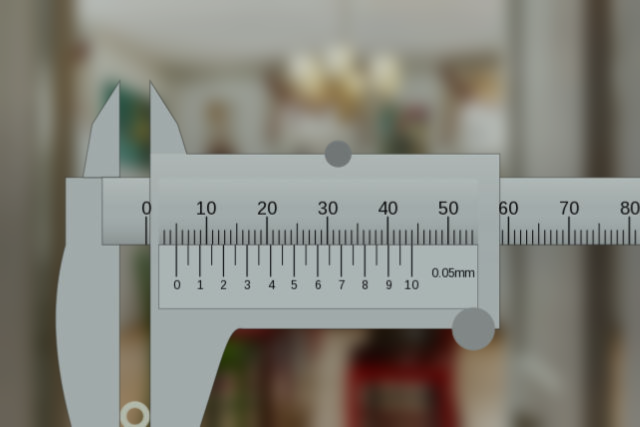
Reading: value=5.0 unit=mm
